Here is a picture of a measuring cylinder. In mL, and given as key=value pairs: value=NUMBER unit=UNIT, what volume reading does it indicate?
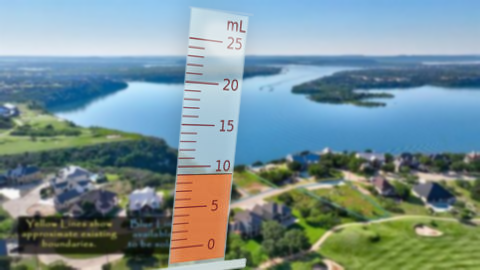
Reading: value=9 unit=mL
